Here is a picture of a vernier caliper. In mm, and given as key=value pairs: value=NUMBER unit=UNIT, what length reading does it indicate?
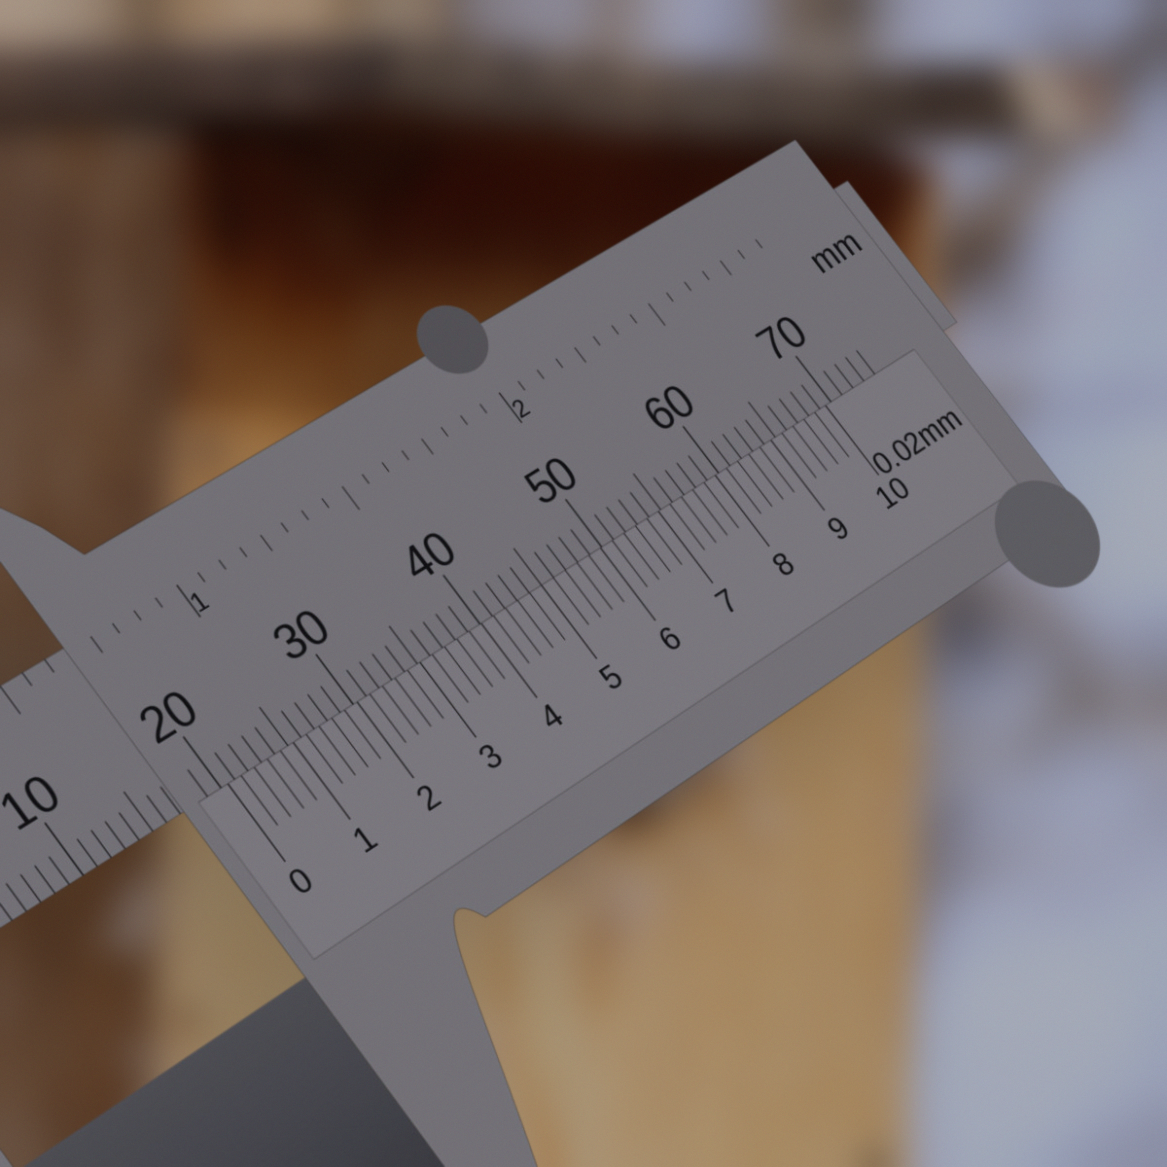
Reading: value=20.5 unit=mm
